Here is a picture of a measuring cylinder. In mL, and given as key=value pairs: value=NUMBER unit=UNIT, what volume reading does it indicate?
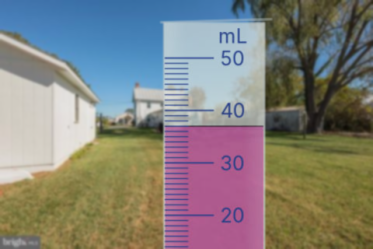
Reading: value=37 unit=mL
